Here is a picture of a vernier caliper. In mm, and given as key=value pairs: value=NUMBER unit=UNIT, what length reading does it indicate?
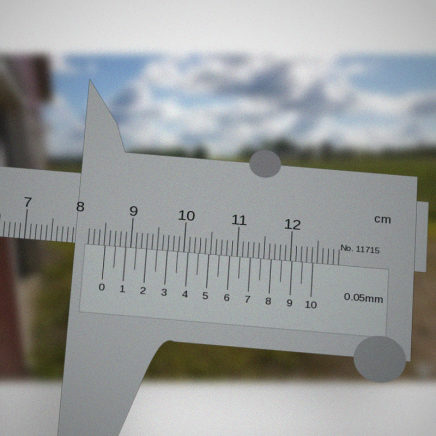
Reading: value=85.2 unit=mm
